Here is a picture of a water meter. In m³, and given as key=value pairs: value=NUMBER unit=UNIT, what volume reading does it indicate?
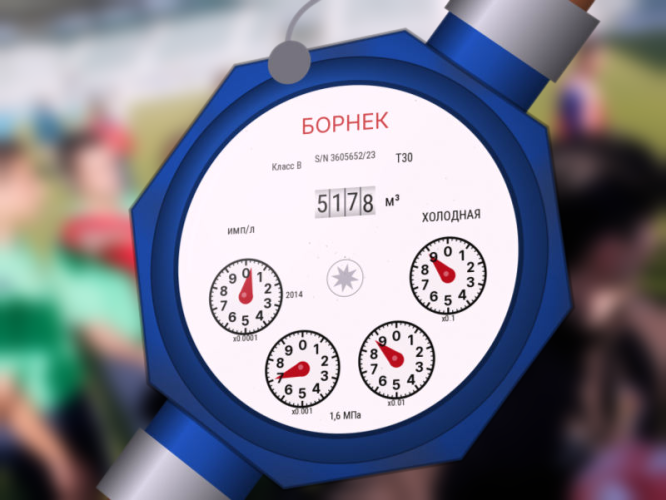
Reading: value=5177.8870 unit=m³
